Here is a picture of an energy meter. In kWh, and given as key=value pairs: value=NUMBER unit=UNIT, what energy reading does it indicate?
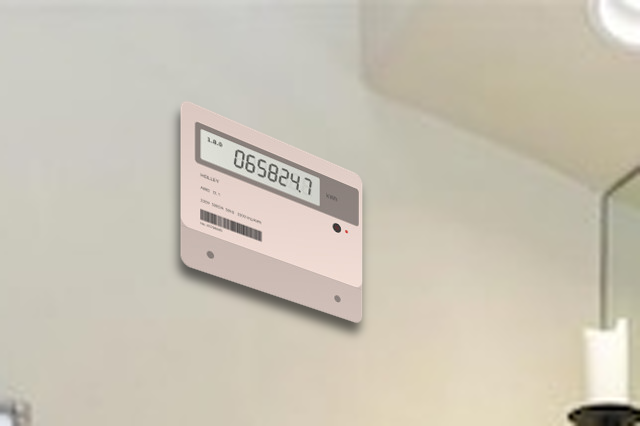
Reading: value=65824.7 unit=kWh
